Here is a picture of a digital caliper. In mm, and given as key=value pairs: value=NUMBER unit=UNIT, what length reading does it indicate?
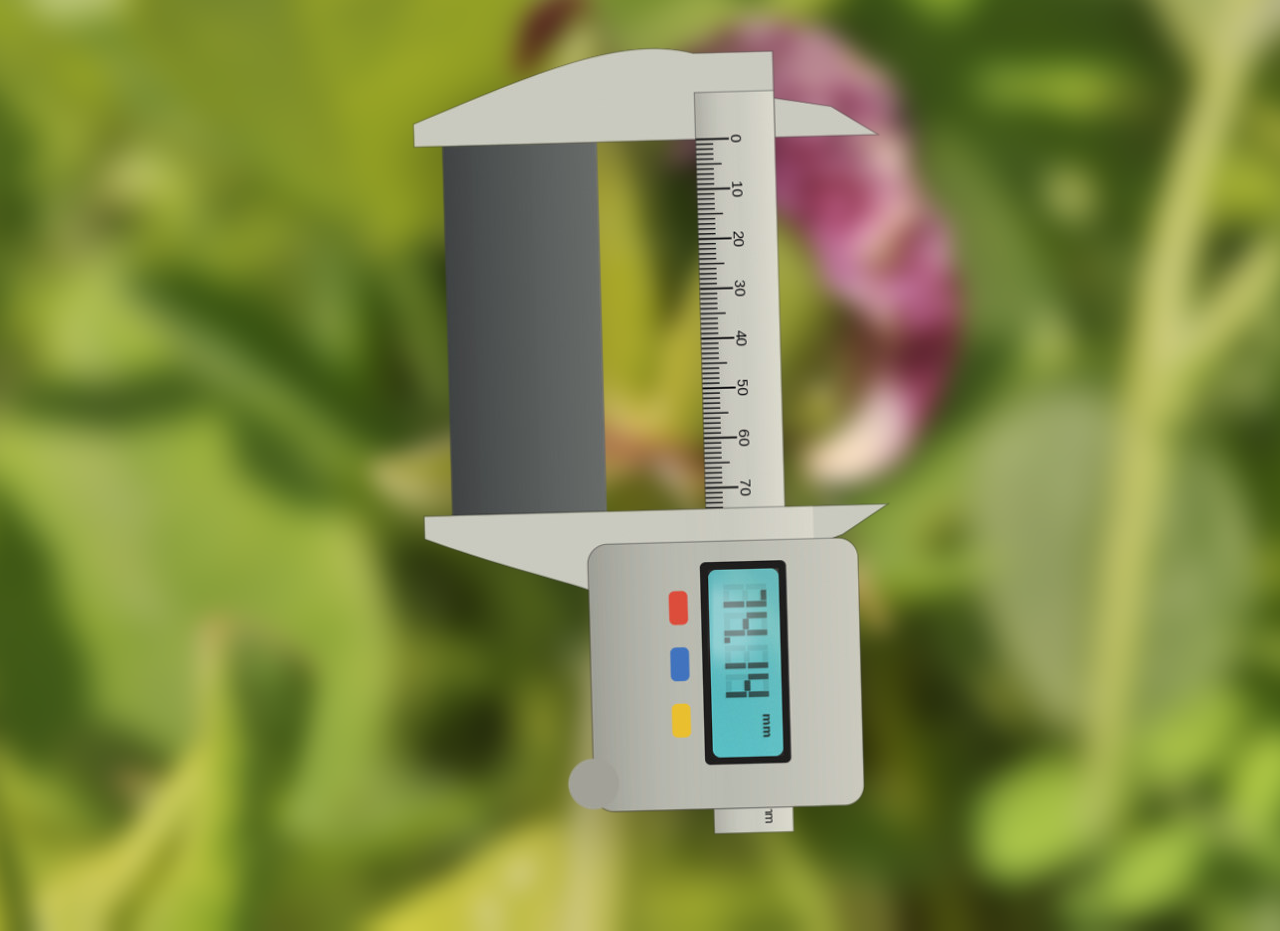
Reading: value=74.14 unit=mm
